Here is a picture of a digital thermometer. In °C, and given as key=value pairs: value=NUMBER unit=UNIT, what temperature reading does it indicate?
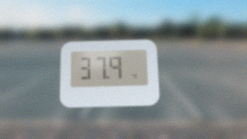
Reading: value=37.9 unit=°C
